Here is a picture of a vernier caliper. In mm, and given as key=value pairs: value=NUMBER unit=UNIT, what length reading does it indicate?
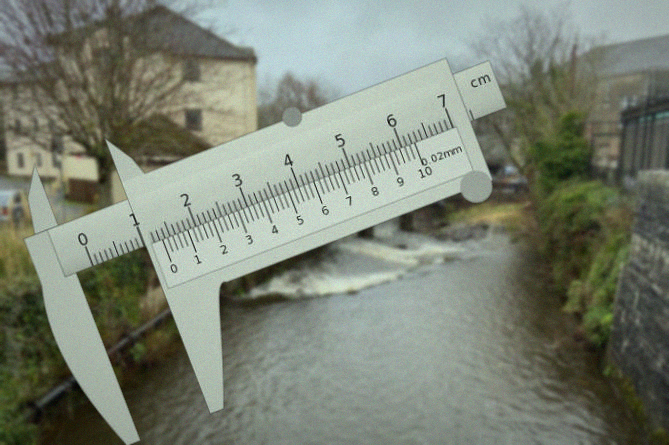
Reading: value=13.5 unit=mm
